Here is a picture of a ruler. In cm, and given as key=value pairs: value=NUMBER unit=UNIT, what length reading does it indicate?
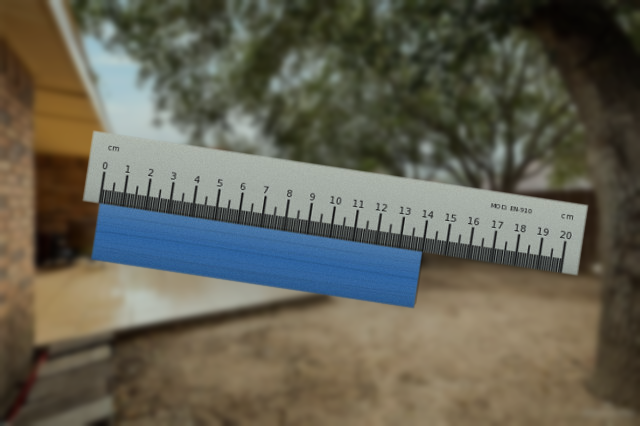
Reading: value=14 unit=cm
